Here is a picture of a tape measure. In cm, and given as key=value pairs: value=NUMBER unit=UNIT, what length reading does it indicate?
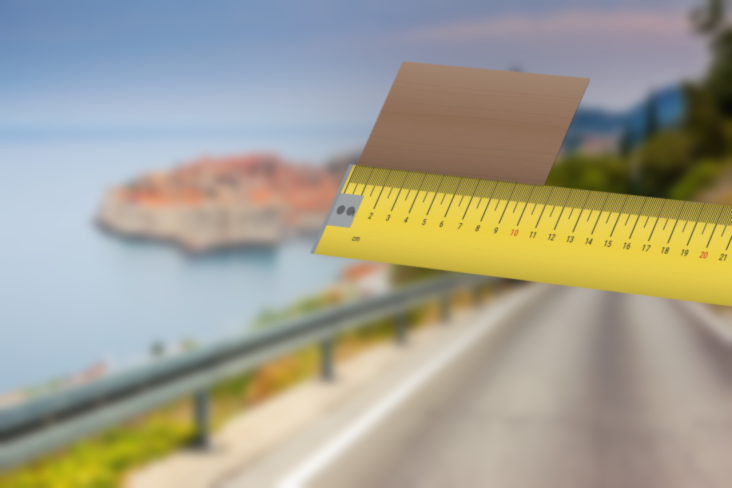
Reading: value=10.5 unit=cm
